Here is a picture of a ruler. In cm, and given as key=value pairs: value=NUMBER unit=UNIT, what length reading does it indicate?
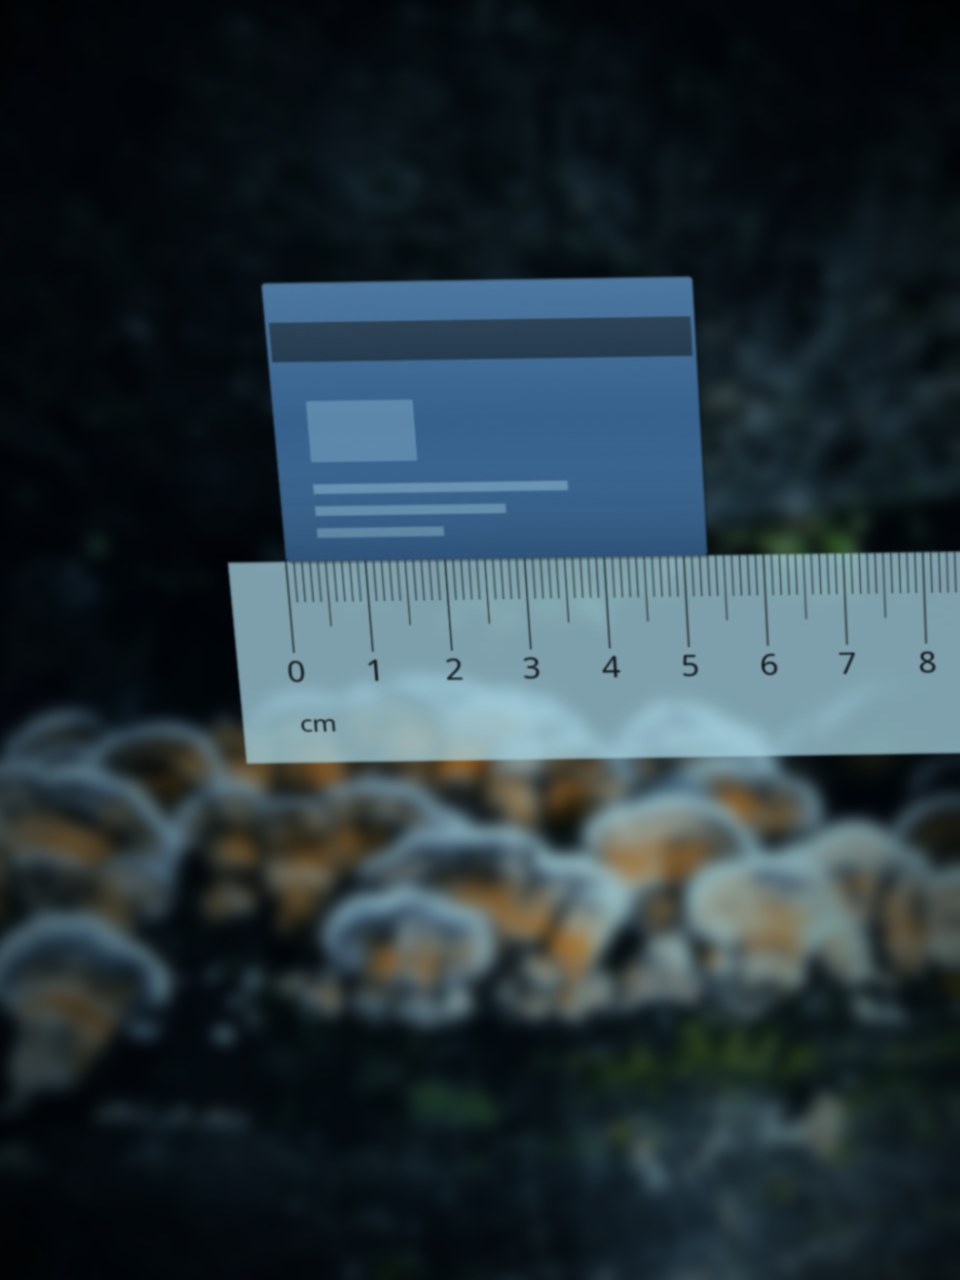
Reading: value=5.3 unit=cm
